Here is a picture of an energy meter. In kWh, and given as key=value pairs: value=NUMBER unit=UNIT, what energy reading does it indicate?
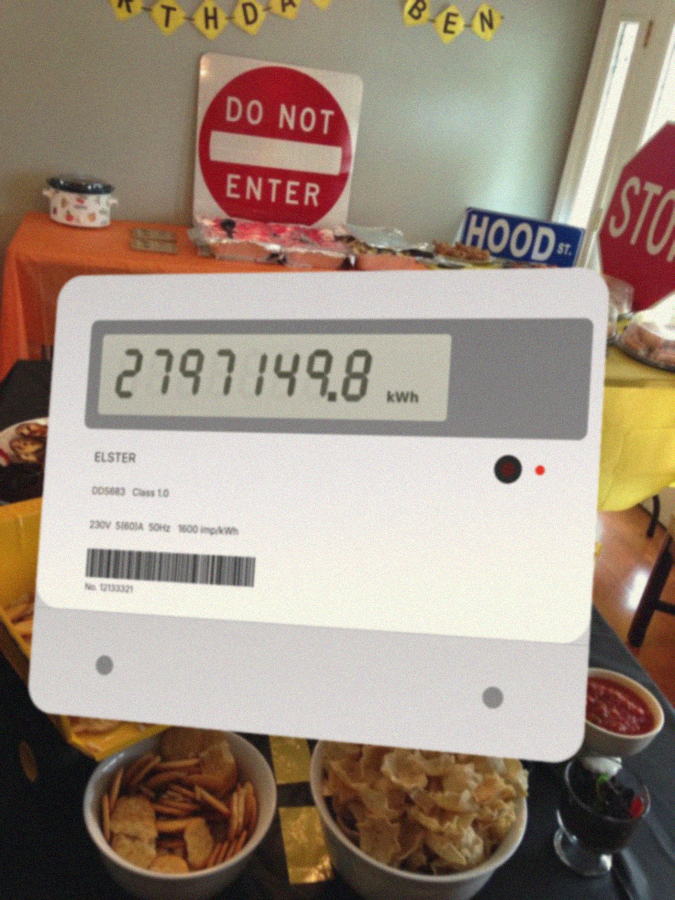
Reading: value=2797149.8 unit=kWh
